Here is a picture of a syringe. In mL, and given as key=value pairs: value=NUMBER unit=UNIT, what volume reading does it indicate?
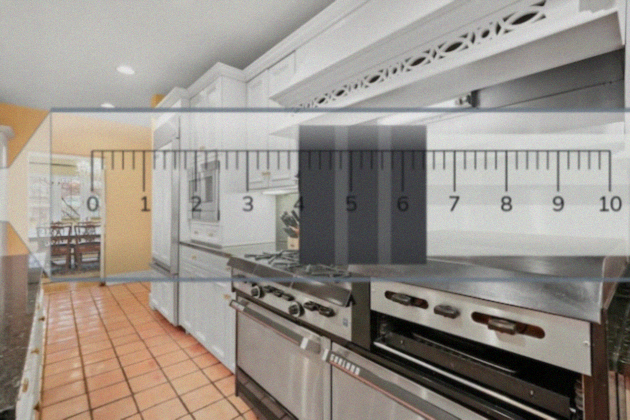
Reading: value=4 unit=mL
